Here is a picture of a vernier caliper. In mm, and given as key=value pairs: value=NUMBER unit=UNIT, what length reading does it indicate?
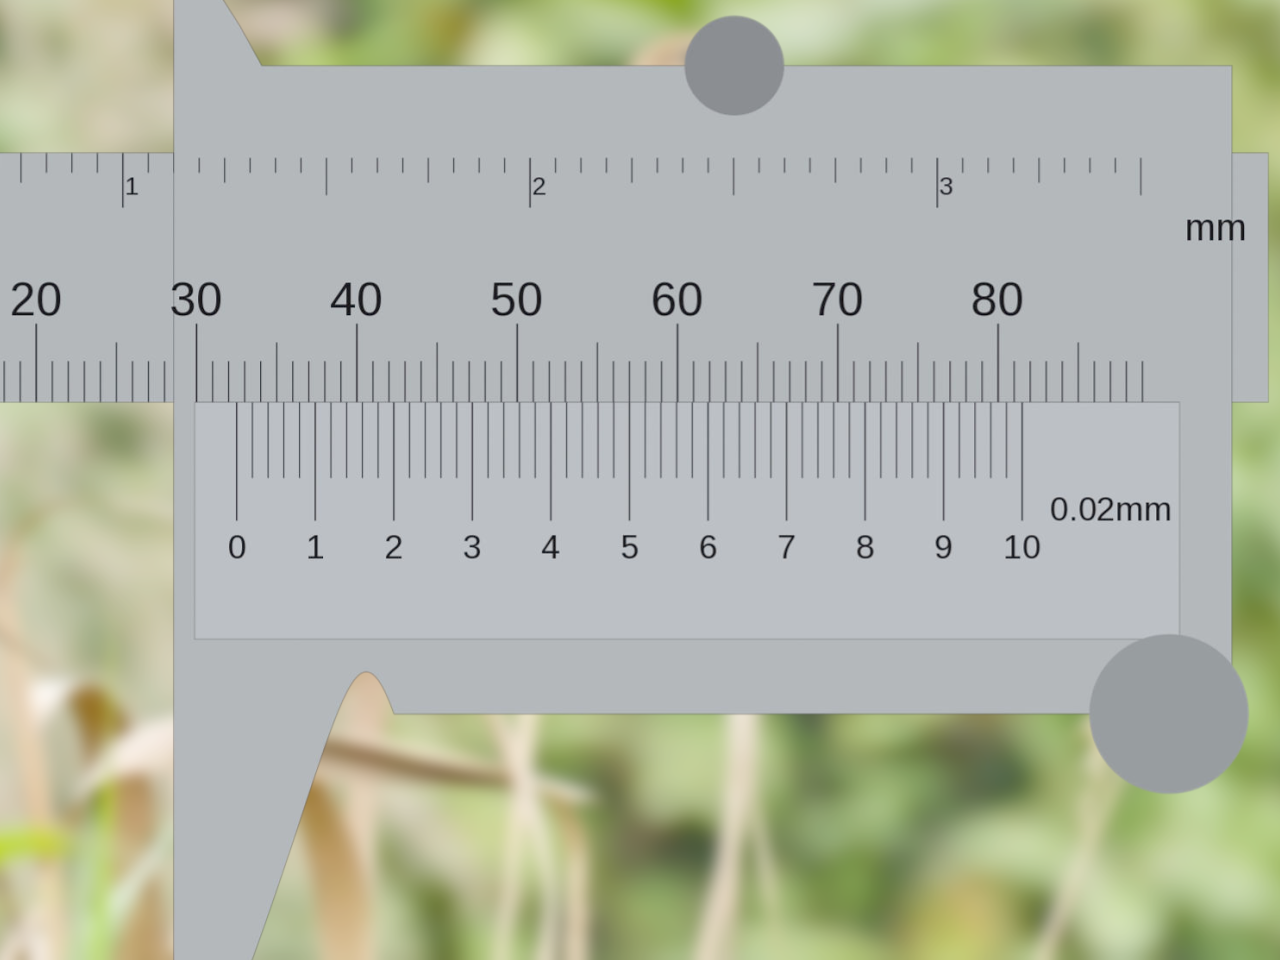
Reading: value=32.5 unit=mm
